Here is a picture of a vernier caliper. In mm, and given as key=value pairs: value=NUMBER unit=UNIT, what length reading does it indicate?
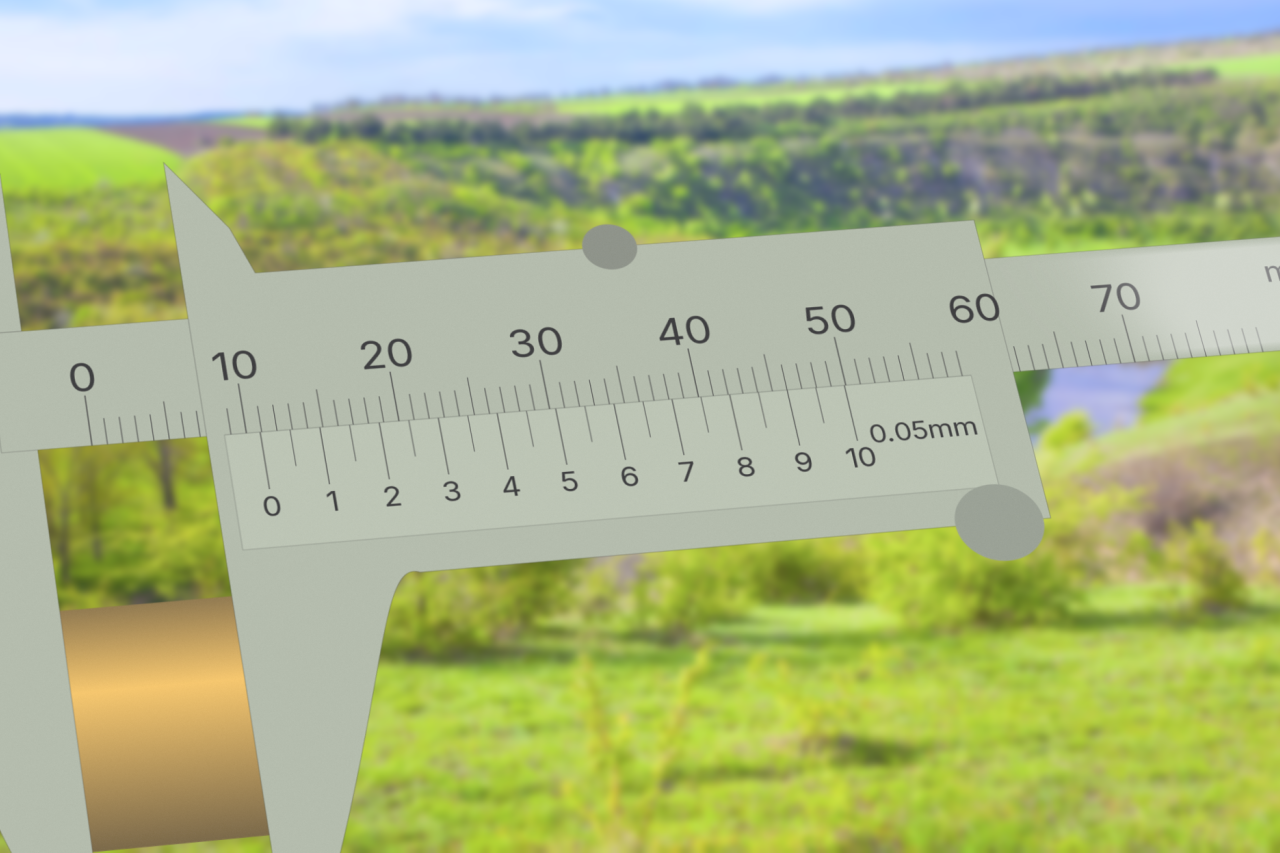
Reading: value=10.9 unit=mm
